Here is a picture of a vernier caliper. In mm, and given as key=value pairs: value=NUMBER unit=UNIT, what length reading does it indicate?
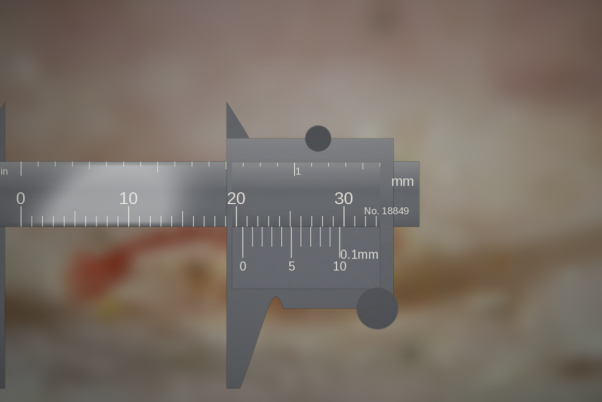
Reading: value=20.6 unit=mm
